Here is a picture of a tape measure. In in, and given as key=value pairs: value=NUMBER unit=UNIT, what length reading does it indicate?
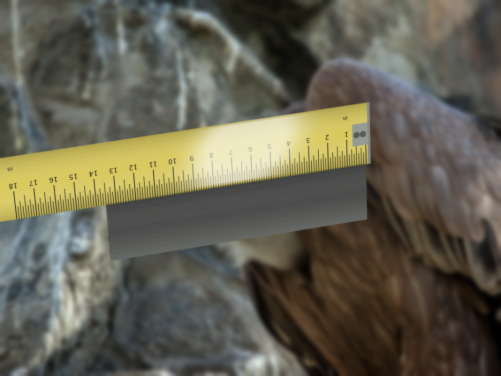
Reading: value=13.5 unit=in
